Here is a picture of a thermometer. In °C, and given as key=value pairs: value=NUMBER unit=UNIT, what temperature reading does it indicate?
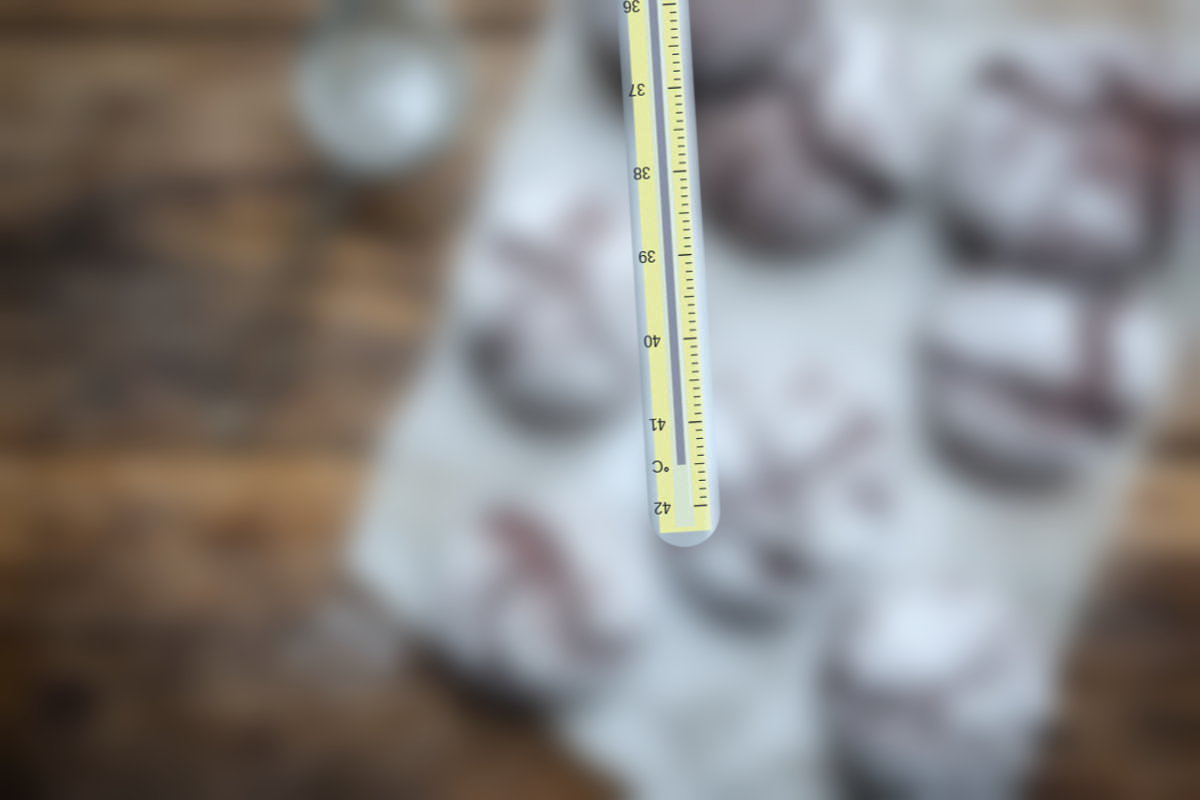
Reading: value=41.5 unit=°C
